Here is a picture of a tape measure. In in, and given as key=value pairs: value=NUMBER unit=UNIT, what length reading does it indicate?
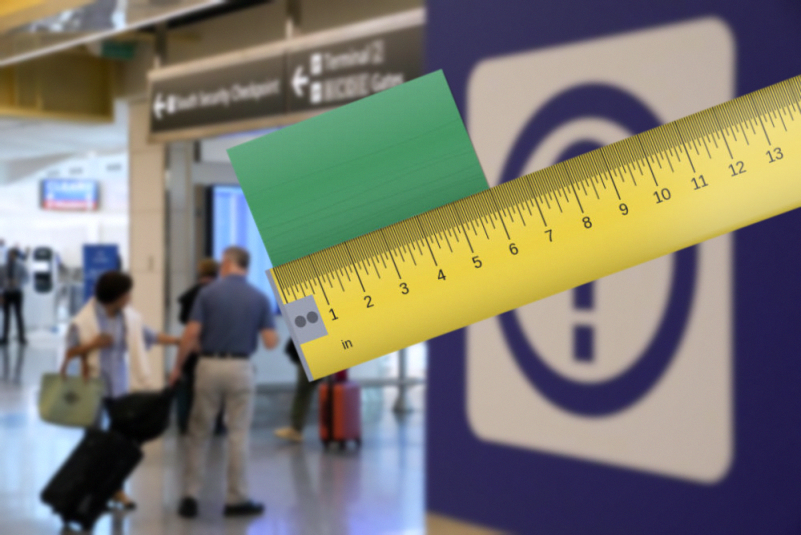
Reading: value=6 unit=in
